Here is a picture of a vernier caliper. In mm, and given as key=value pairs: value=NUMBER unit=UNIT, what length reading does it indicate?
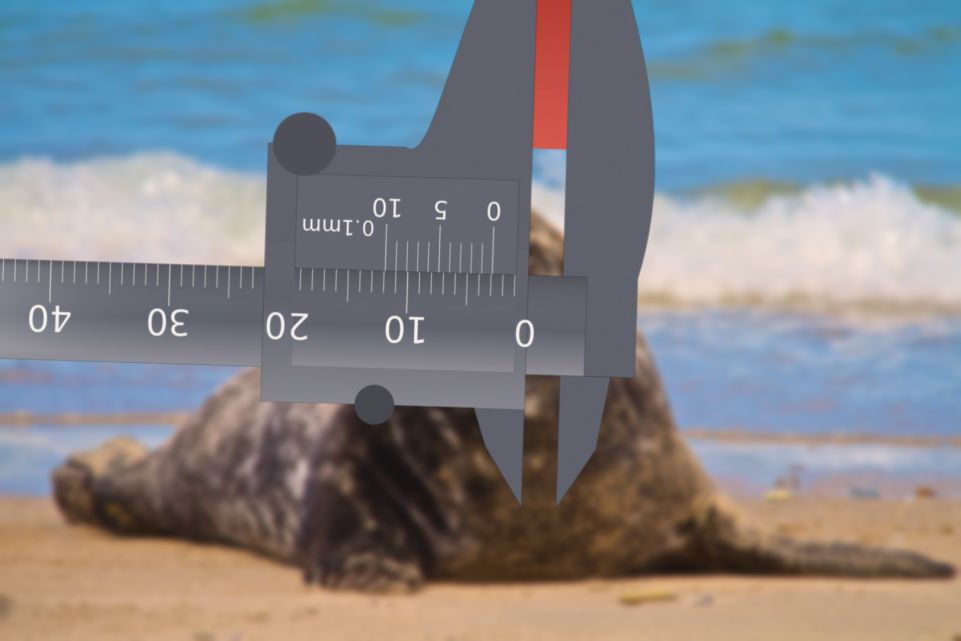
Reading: value=2.9 unit=mm
